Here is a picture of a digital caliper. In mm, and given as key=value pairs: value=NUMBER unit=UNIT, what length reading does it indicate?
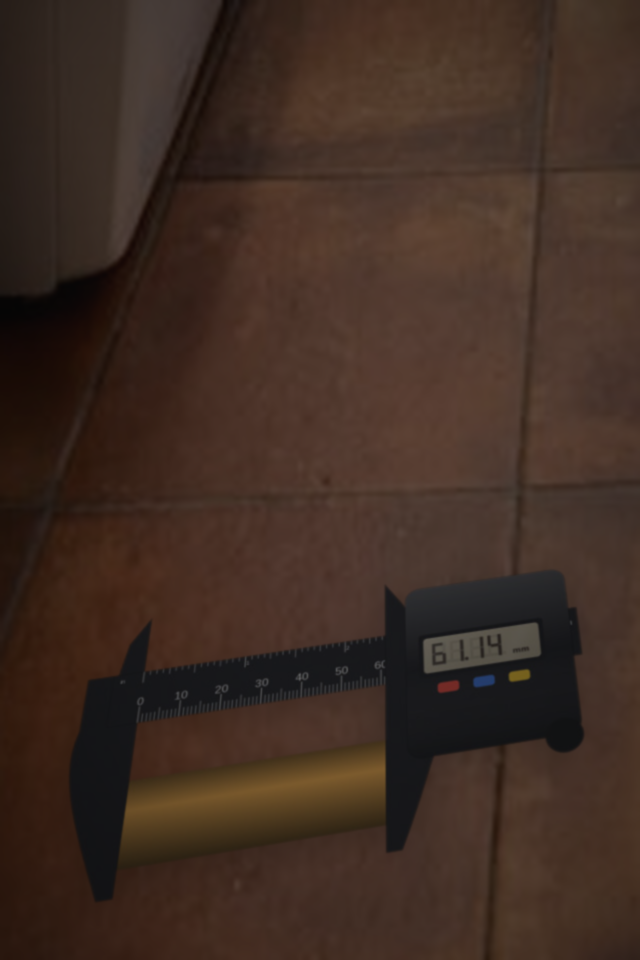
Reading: value=61.14 unit=mm
